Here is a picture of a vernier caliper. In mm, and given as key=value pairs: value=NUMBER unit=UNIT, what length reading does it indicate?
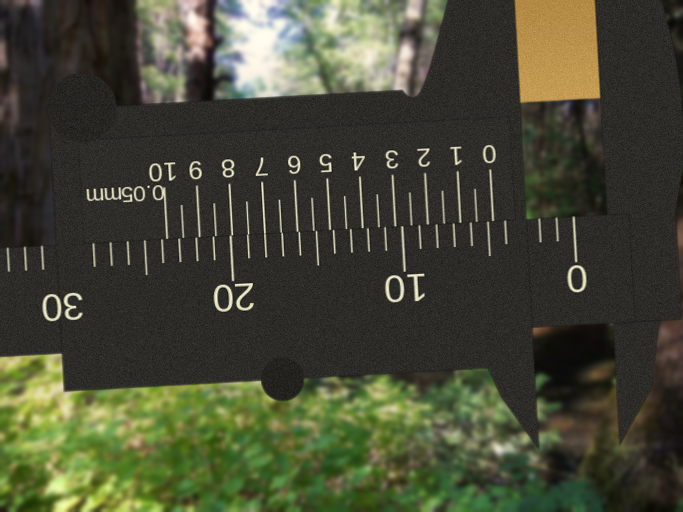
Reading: value=4.7 unit=mm
